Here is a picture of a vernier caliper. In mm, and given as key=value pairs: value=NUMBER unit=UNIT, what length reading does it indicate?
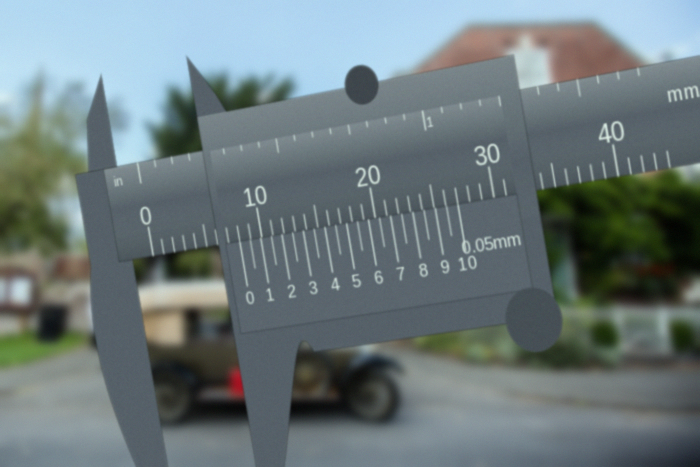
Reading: value=8.0 unit=mm
